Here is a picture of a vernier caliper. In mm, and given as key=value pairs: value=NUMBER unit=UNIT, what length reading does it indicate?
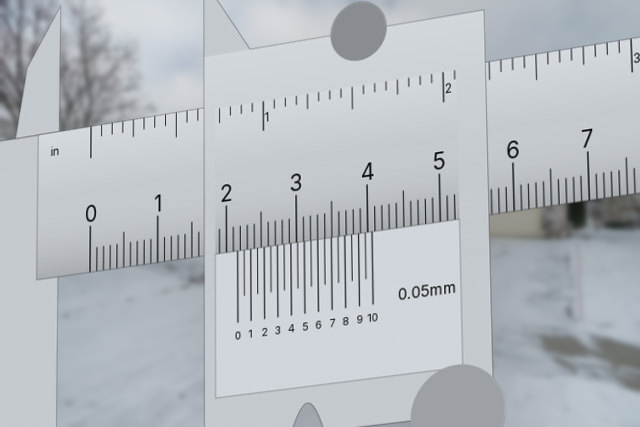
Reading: value=21.6 unit=mm
